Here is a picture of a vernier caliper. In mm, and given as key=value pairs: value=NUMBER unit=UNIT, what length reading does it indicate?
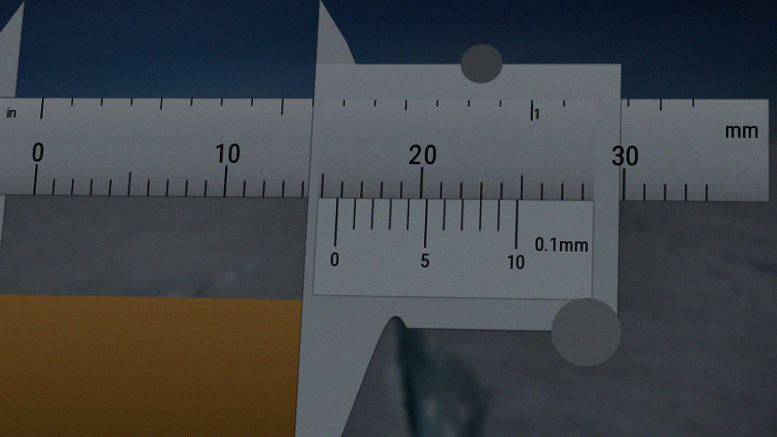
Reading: value=15.8 unit=mm
